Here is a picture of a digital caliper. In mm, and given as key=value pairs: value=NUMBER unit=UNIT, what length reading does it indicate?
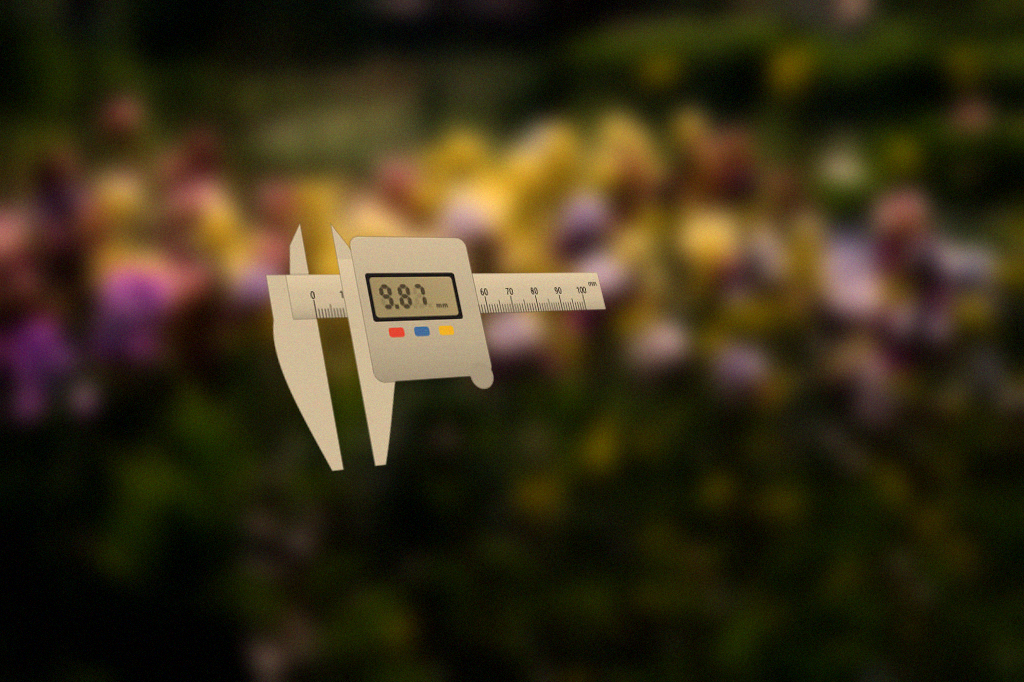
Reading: value=9.87 unit=mm
